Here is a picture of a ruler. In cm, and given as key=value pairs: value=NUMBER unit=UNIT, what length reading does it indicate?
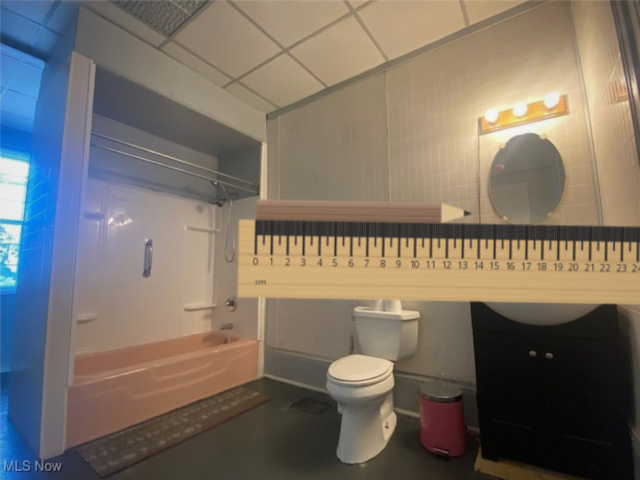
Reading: value=13.5 unit=cm
